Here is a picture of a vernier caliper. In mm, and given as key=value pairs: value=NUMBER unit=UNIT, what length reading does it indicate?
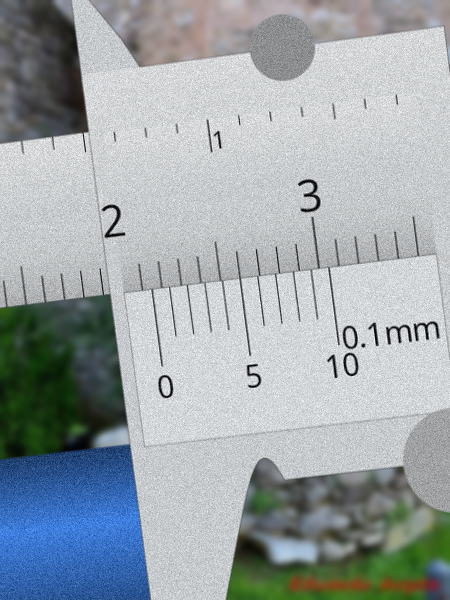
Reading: value=21.5 unit=mm
